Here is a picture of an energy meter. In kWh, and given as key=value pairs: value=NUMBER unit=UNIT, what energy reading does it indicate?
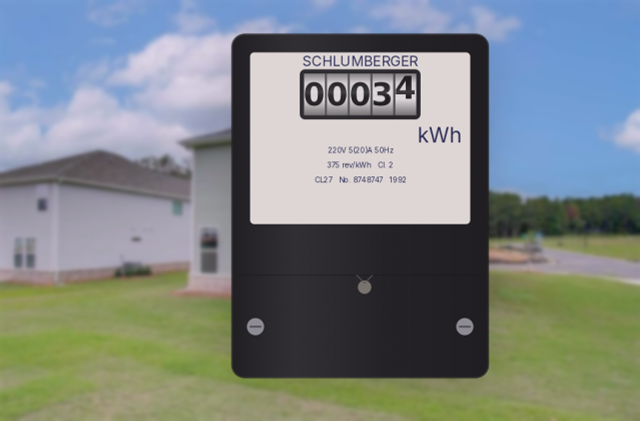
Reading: value=34 unit=kWh
